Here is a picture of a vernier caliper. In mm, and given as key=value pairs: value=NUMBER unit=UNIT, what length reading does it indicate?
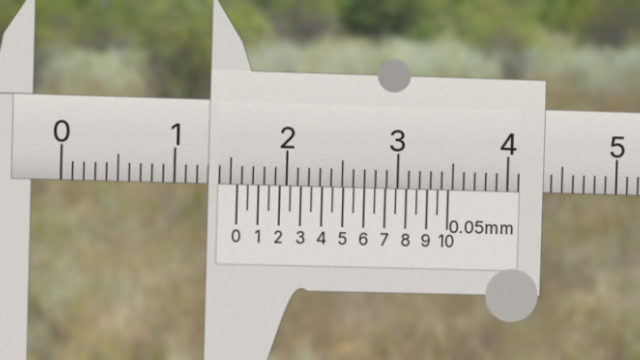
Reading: value=15.6 unit=mm
